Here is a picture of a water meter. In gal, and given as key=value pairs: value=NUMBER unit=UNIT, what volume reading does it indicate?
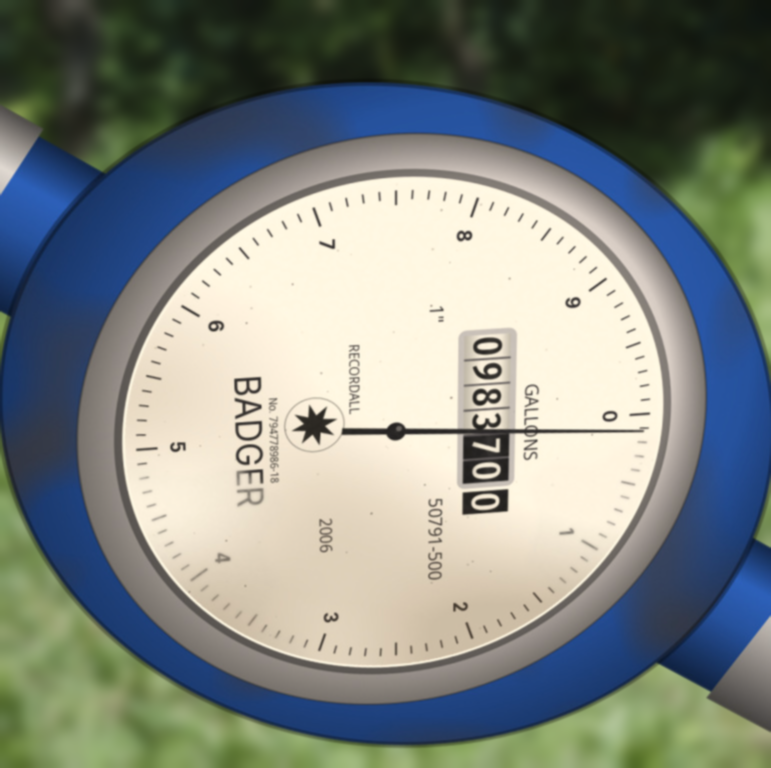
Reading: value=983700.1 unit=gal
